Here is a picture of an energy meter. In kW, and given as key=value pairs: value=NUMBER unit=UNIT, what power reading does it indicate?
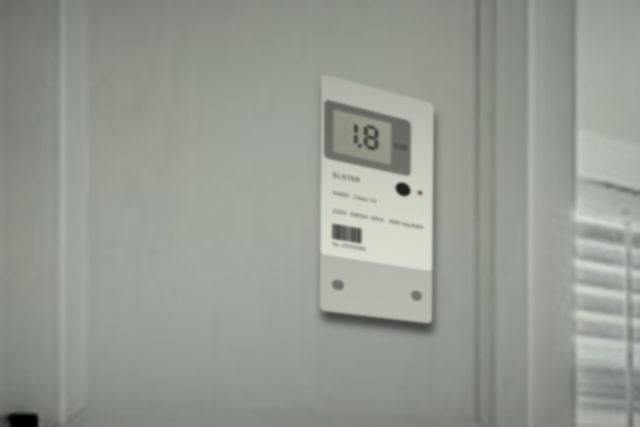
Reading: value=1.8 unit=kW
